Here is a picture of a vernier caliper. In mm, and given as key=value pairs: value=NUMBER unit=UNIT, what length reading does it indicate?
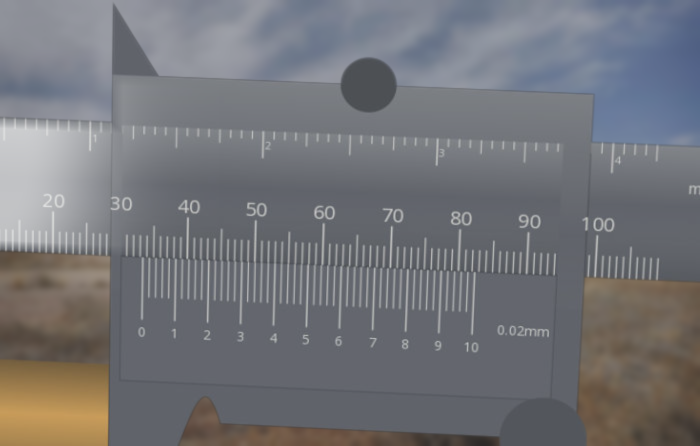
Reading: value=33.4 unit=mm
